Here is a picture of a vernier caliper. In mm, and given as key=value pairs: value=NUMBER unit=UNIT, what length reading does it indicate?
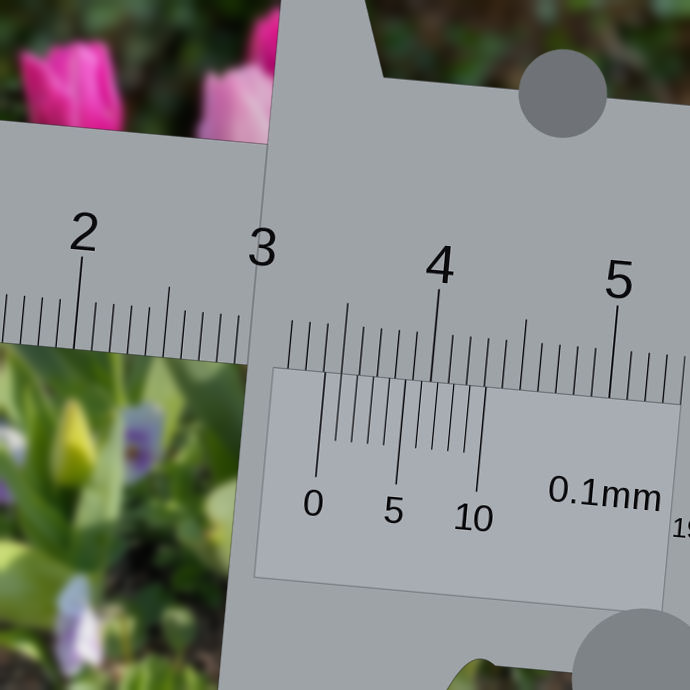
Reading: value=34.1 unit=mm
